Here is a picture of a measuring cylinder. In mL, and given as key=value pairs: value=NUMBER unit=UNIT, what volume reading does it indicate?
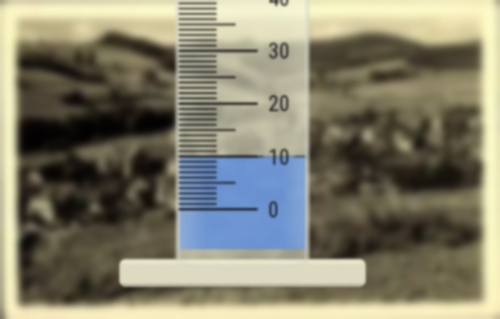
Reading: value=10 unit=mL
